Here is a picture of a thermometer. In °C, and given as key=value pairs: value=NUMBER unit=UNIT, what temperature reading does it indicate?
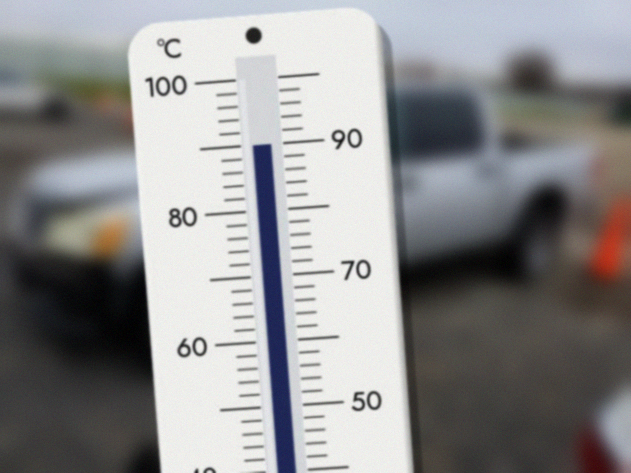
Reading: value=90 unit=°C
